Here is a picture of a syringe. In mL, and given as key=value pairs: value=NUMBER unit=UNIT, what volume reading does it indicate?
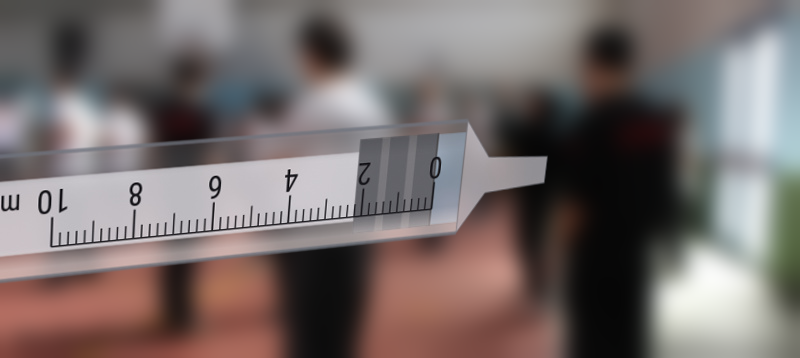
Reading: value=0 unit=mL
